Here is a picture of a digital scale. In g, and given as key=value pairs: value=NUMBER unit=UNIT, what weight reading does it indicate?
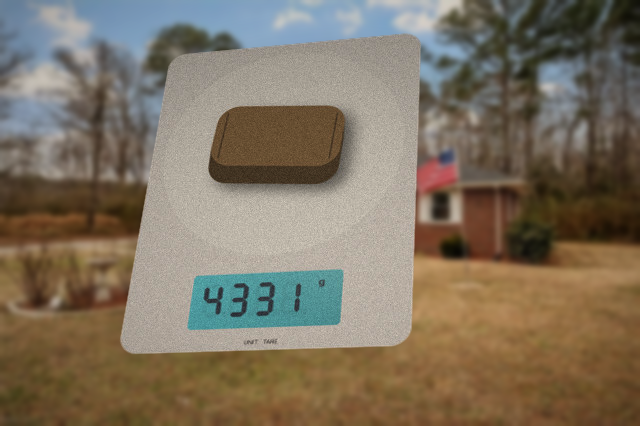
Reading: value=4331 unit=g
